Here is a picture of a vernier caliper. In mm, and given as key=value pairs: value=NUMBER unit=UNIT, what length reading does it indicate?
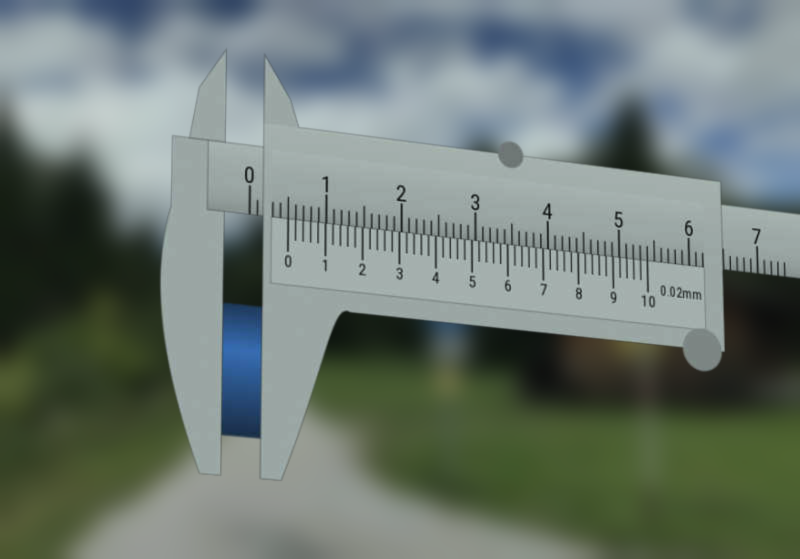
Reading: value=5.0 unit=mm
